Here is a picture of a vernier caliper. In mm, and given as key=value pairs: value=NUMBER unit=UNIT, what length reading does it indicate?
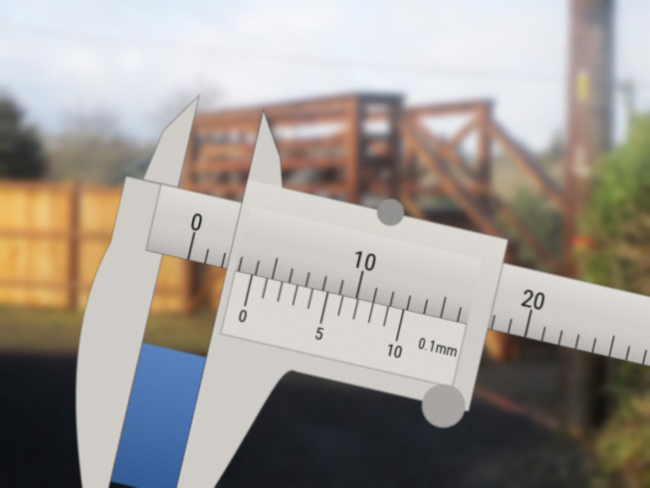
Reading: value=3.8 unit=mm
